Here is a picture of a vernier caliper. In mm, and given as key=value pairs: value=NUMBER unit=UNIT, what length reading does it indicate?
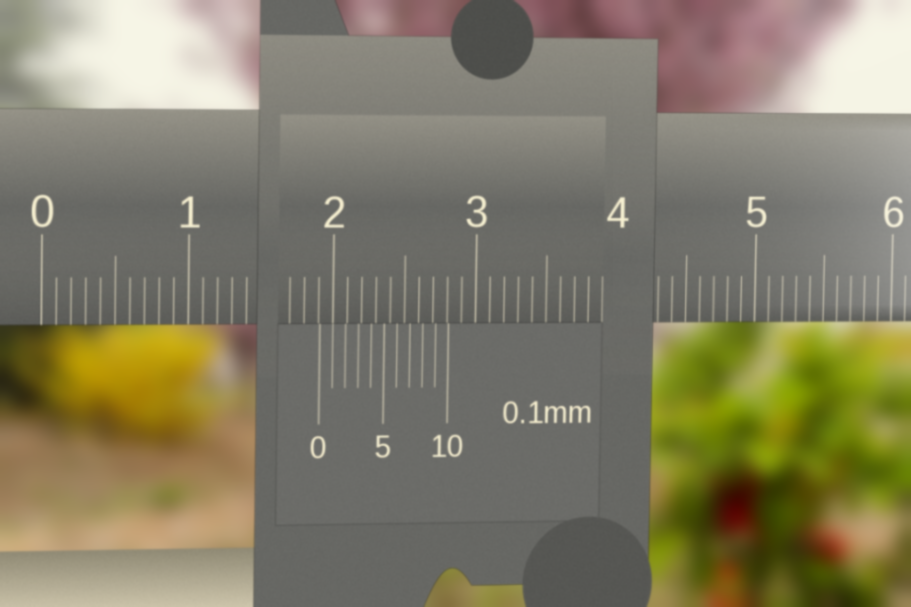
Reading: value=19.1 unit=mm
